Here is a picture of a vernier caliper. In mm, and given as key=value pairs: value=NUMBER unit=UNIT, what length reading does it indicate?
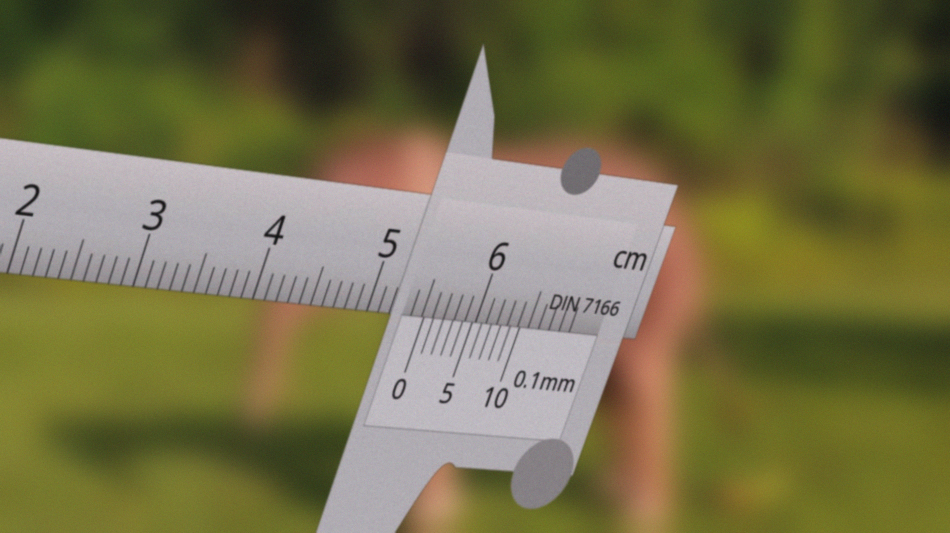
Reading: value=55.2 unit=mm
